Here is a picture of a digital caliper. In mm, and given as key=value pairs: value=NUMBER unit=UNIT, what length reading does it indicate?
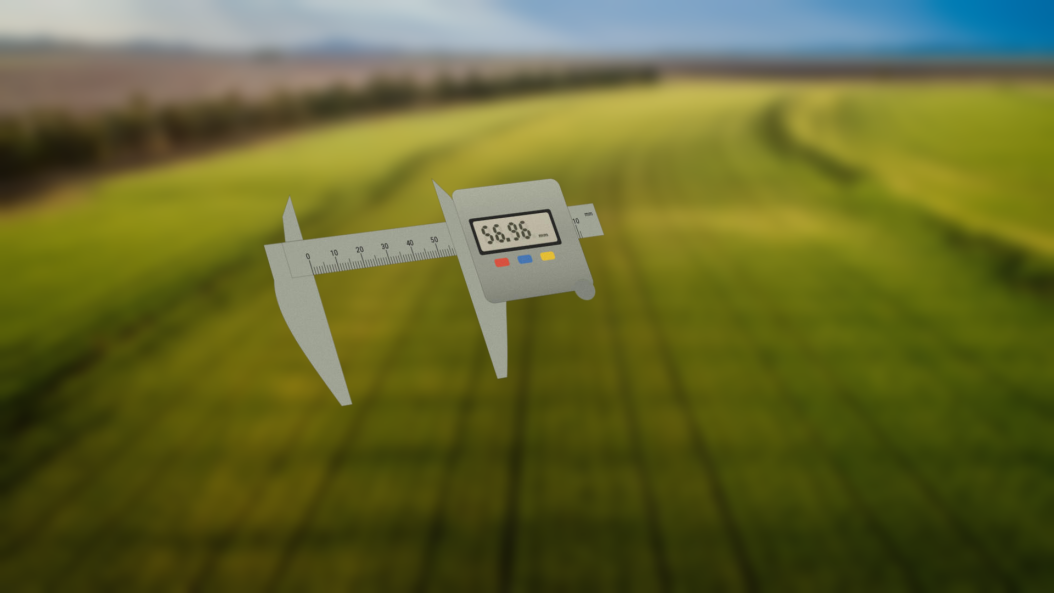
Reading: value=56.96 unit=mm
